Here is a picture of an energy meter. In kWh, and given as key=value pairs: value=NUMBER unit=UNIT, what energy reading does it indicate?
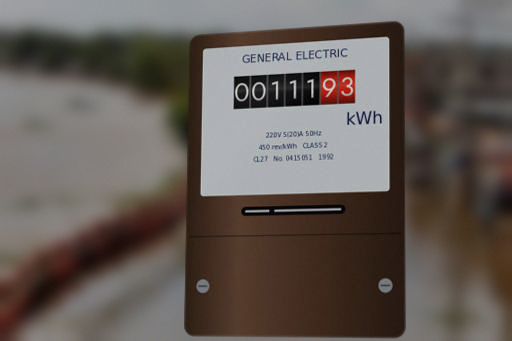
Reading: value=111.93 unit=kWh
